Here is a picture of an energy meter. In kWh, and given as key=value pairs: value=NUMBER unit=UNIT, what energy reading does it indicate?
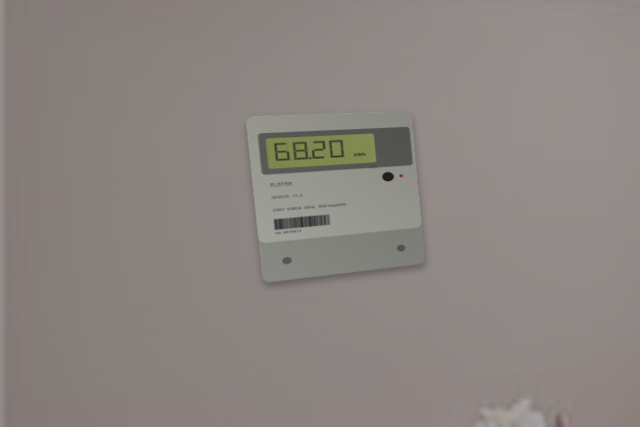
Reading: value=68.20 unit=kWh
